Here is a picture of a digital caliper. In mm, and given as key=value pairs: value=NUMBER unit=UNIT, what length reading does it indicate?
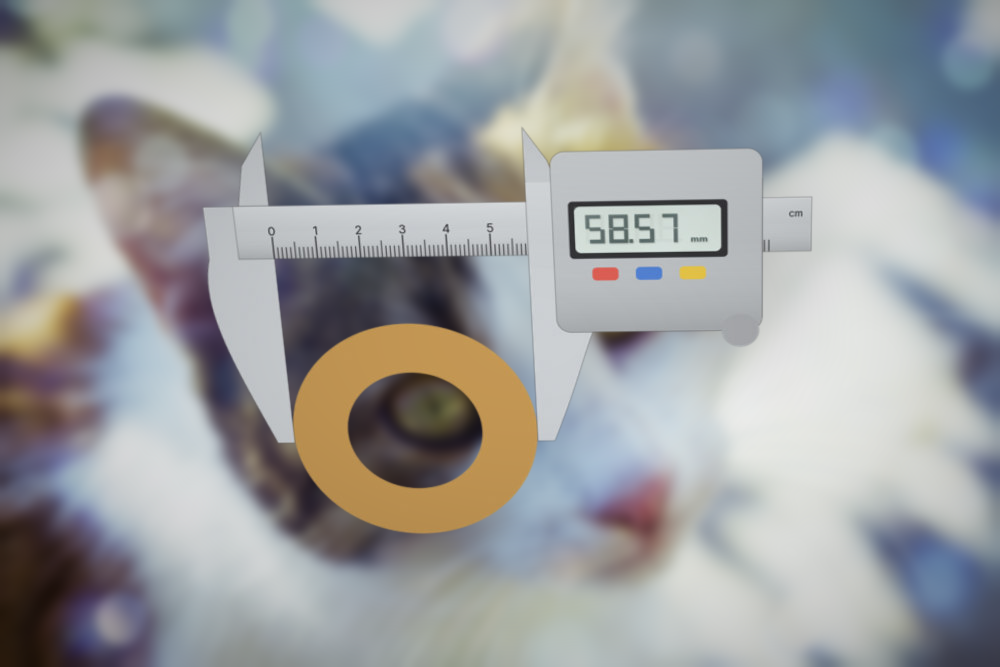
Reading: value=58.57 unit=mm
